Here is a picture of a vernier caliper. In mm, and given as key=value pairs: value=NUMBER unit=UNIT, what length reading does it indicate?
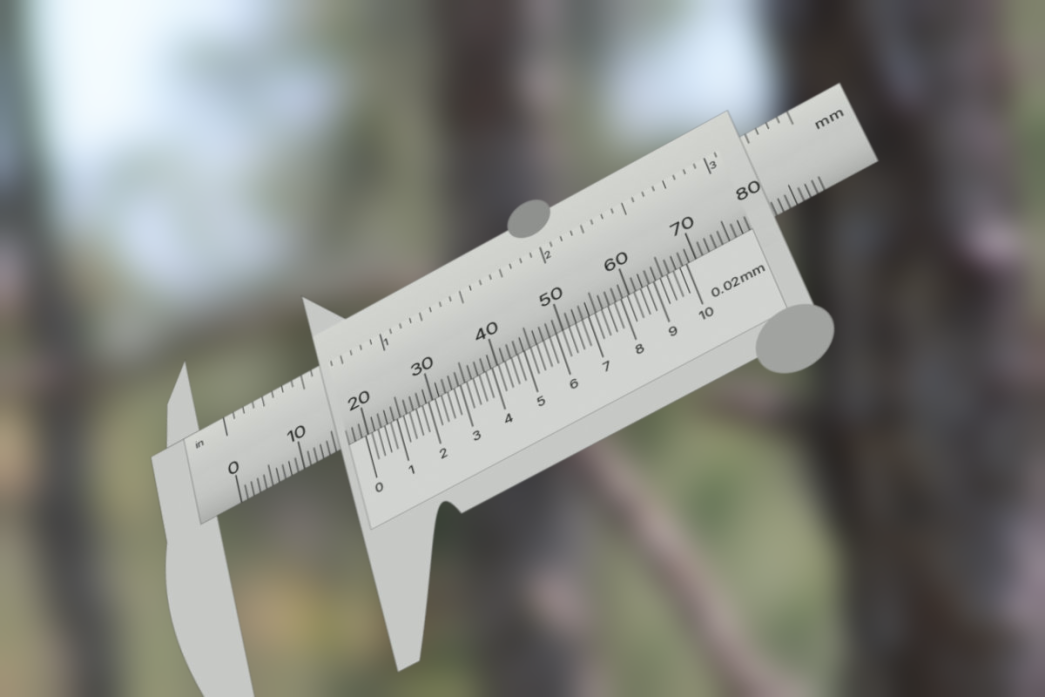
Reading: value=19.6 unit=mm
